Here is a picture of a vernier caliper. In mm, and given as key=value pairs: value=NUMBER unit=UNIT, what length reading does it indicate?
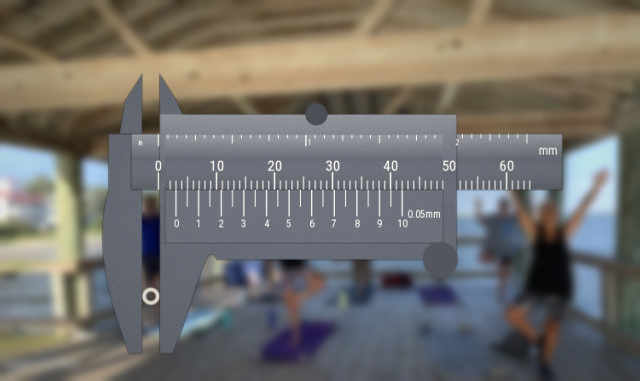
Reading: value=3.0 unit=mm
